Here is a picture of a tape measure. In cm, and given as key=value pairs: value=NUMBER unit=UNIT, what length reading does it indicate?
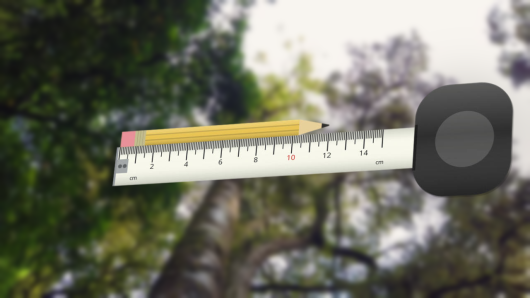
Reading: value=12 unit=cm
